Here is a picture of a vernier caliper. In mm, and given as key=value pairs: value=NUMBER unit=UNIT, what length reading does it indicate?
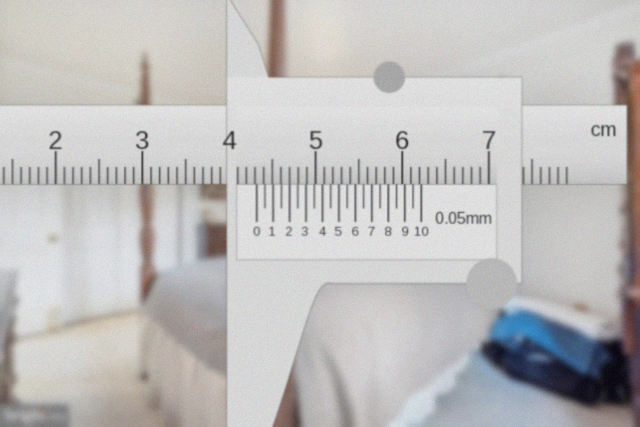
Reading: value=43.2 unit=mm
